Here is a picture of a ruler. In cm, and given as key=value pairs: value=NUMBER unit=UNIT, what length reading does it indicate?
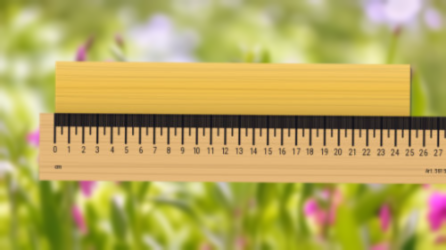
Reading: value=25 unit=cm
